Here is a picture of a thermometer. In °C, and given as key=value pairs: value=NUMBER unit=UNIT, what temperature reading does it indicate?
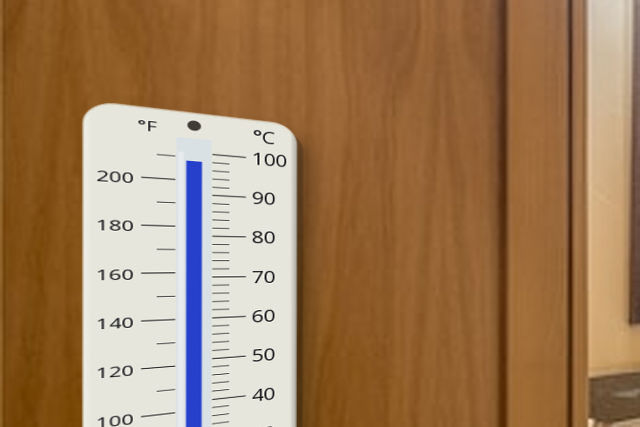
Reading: value=98 unit=°C
